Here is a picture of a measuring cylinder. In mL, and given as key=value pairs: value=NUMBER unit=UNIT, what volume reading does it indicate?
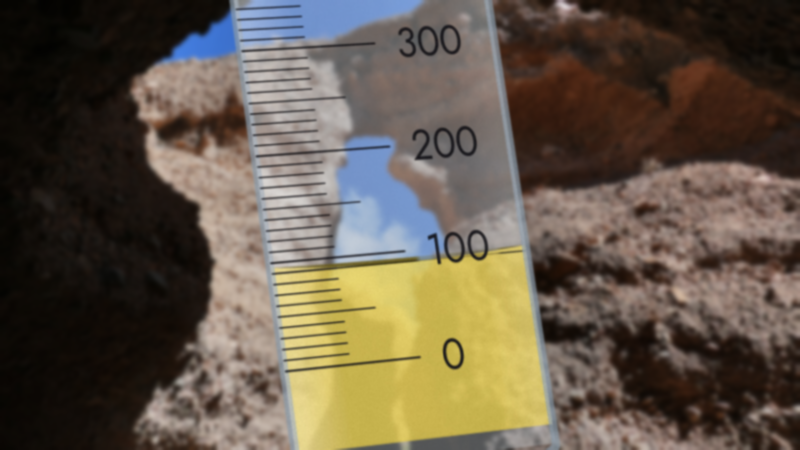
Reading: value=90 unit=mL
